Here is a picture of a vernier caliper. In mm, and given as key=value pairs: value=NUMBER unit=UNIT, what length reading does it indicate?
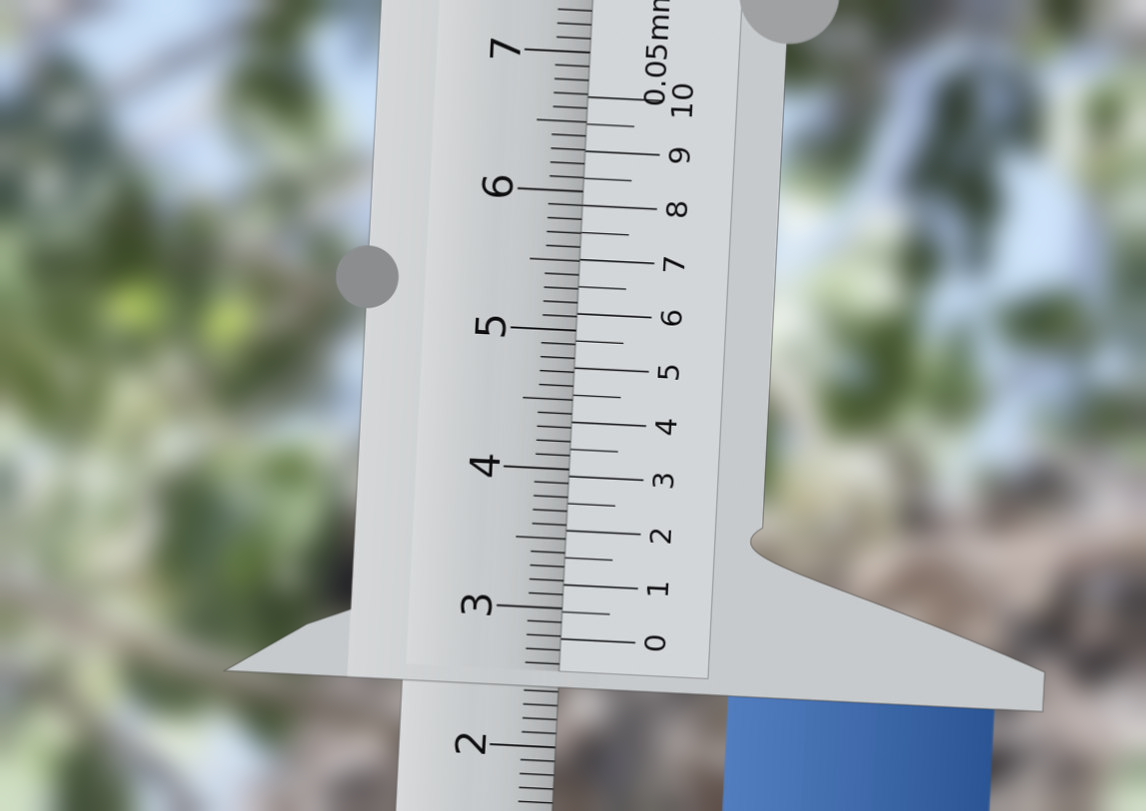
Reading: value=27.8 unit=mm
